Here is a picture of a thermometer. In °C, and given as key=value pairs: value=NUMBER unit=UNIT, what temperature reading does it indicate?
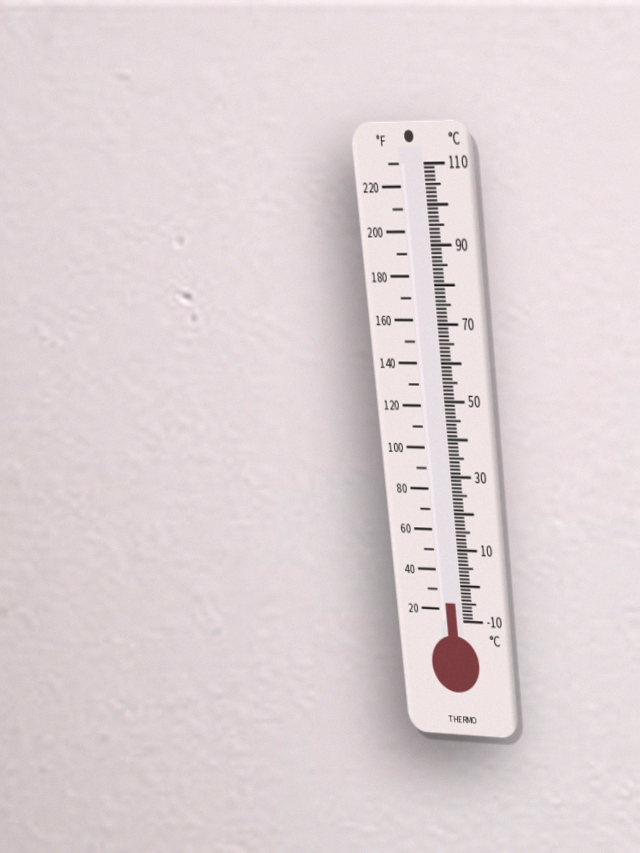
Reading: value=-5 unit=°C
